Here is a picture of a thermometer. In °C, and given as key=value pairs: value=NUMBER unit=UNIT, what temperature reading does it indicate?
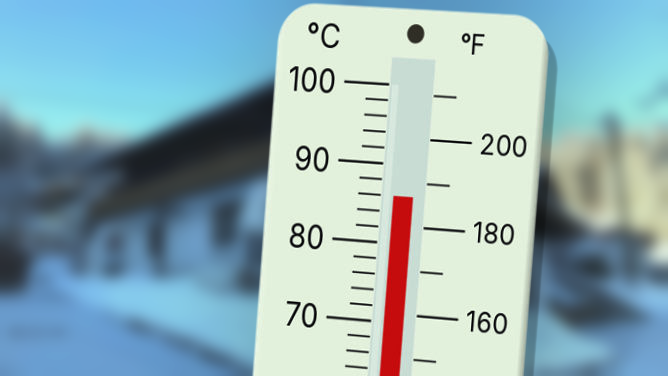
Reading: value=86 unit=°C
